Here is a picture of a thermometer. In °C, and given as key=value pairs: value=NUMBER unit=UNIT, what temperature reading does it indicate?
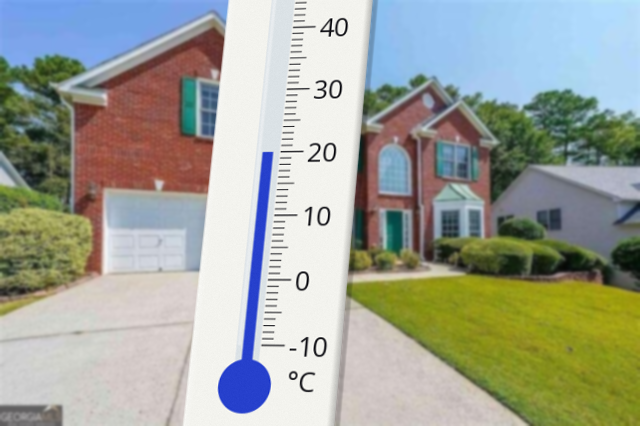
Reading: value=20 unit=°C
